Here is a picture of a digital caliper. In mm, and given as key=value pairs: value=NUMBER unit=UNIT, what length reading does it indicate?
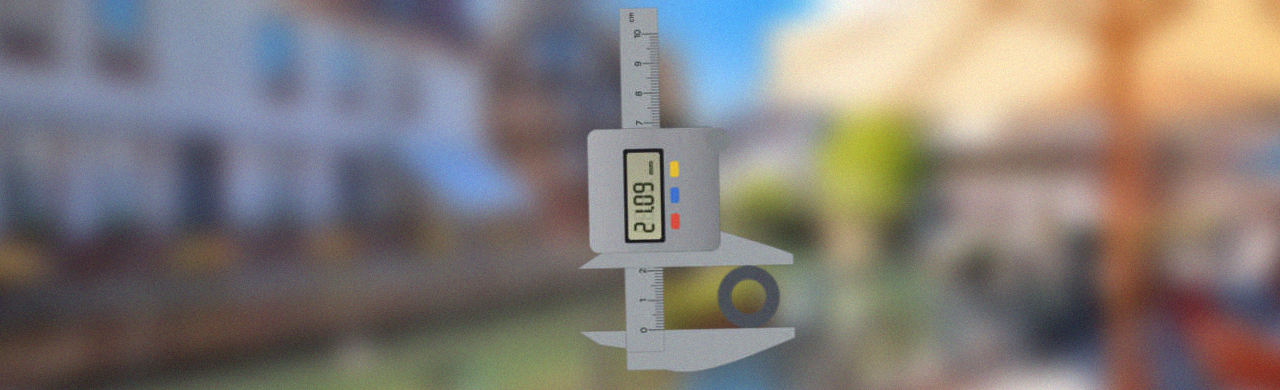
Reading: value=21.09 unit=mm
